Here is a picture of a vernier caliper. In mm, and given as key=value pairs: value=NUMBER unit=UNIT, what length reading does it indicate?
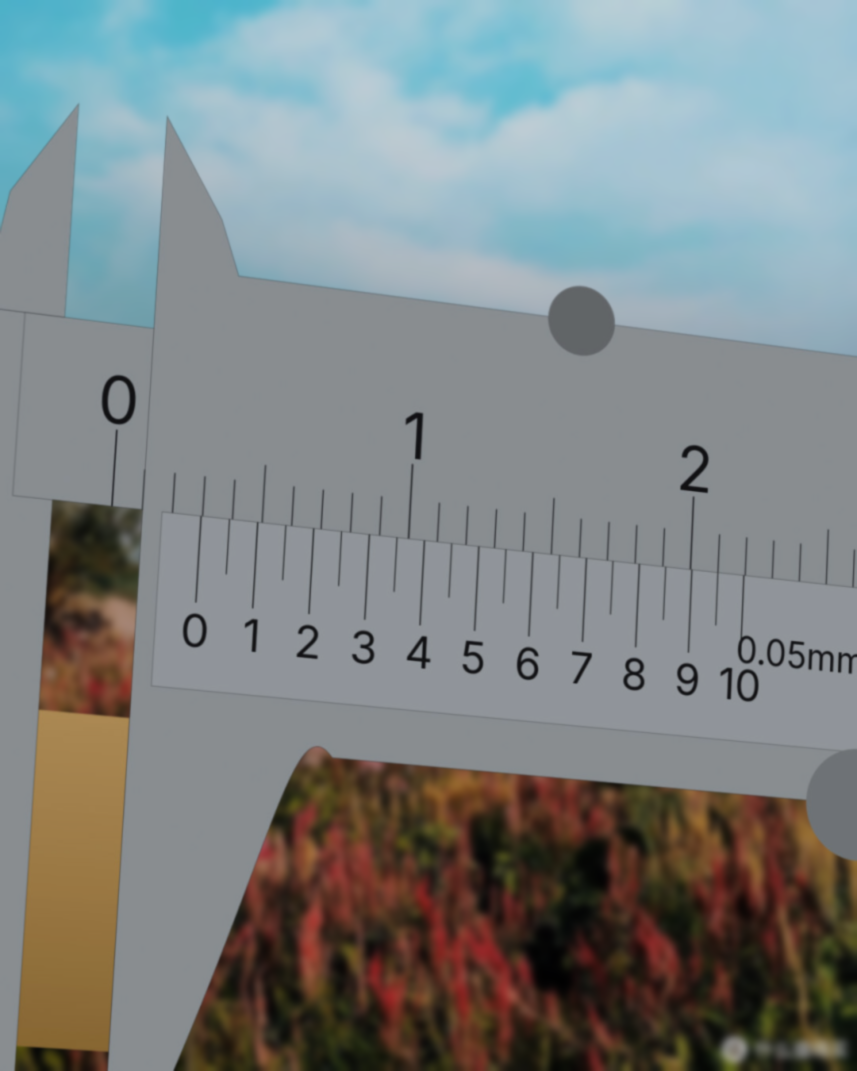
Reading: value=2.95 unit=mm
